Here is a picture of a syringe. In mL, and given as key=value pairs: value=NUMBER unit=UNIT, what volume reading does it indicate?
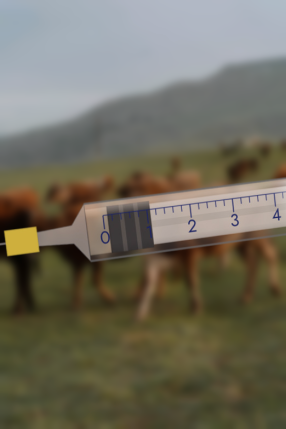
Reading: value=0.1 unit=mL
